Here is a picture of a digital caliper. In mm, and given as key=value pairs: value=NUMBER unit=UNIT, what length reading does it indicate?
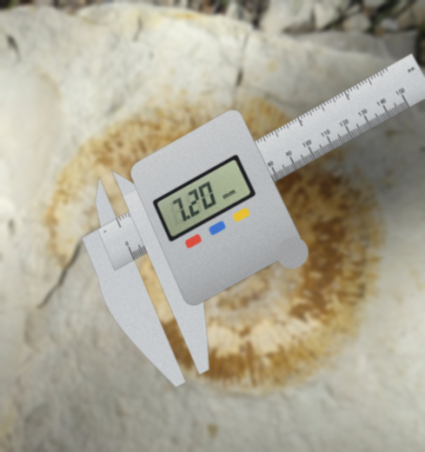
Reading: value=7.20 unit=mm
